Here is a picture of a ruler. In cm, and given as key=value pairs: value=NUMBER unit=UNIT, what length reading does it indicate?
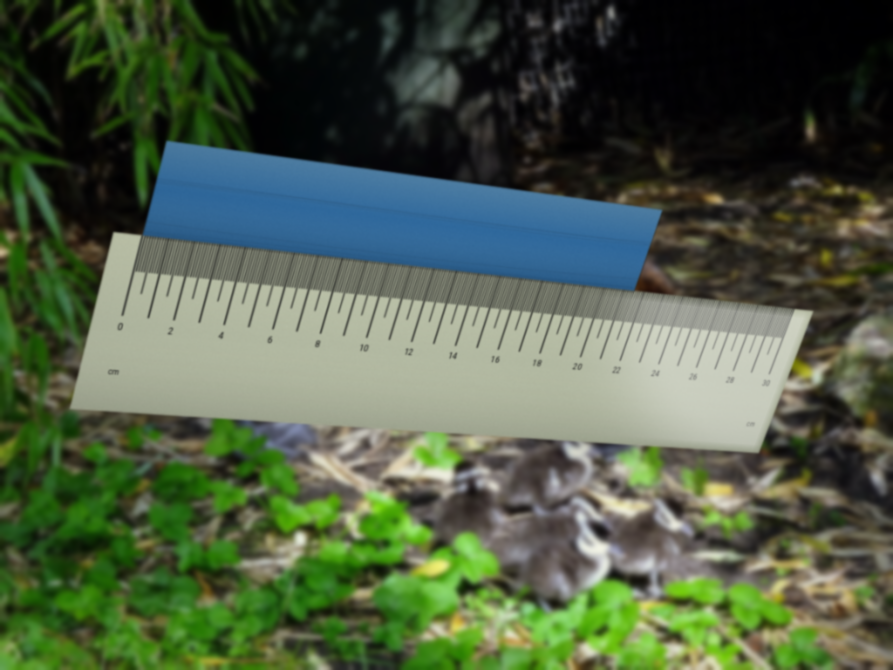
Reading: value=21.5 unit=cm
